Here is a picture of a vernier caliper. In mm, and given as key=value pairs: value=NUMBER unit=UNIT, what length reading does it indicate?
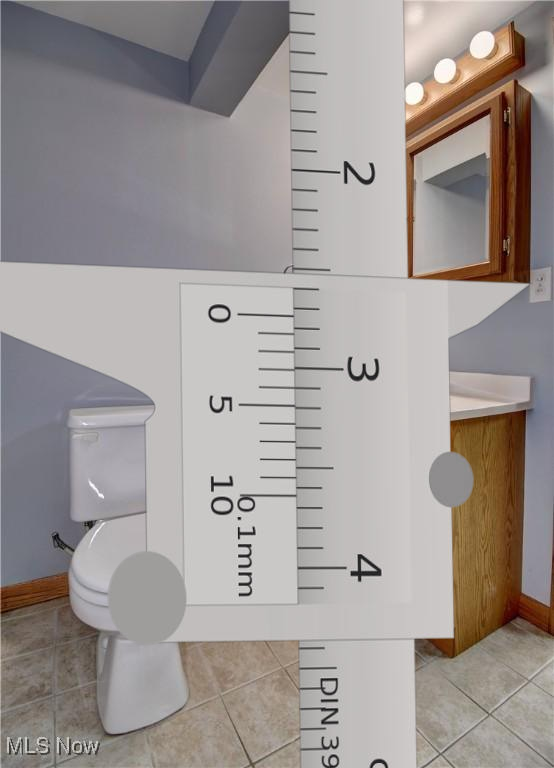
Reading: value=27.4 unit=mm
